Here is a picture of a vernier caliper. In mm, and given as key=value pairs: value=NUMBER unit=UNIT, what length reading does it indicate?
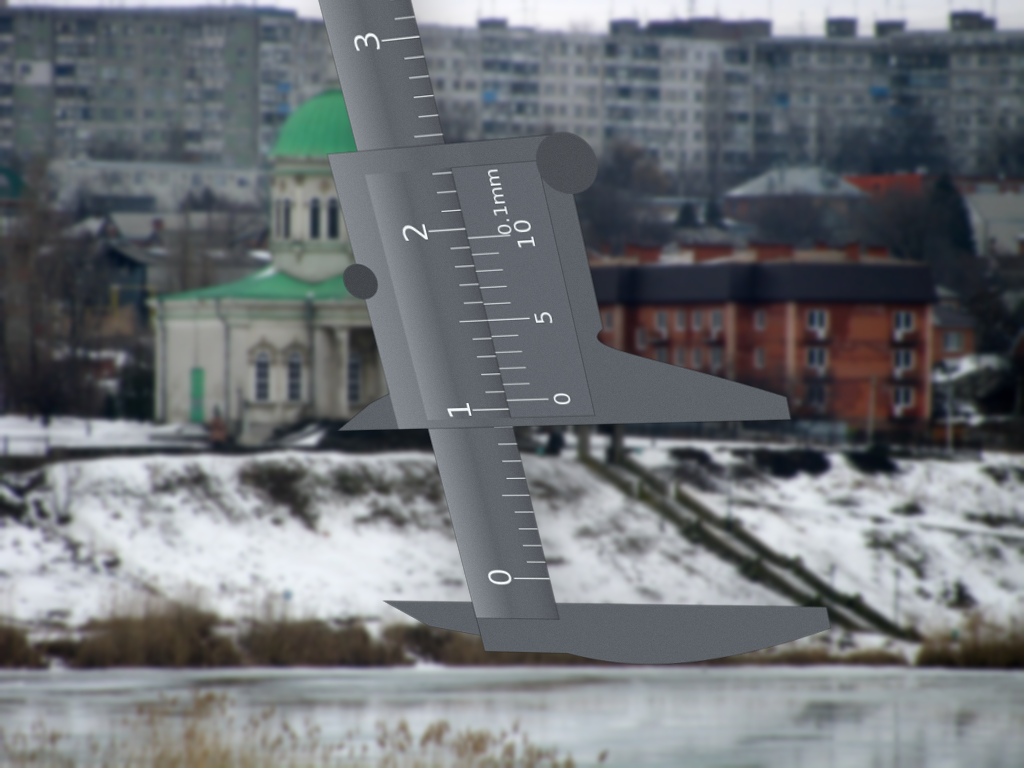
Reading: value=10.5 unit=mm
